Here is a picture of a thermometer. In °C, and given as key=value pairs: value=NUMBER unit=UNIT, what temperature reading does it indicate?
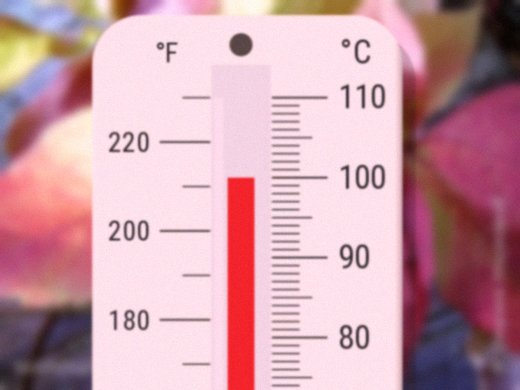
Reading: value=100 unit=°C
